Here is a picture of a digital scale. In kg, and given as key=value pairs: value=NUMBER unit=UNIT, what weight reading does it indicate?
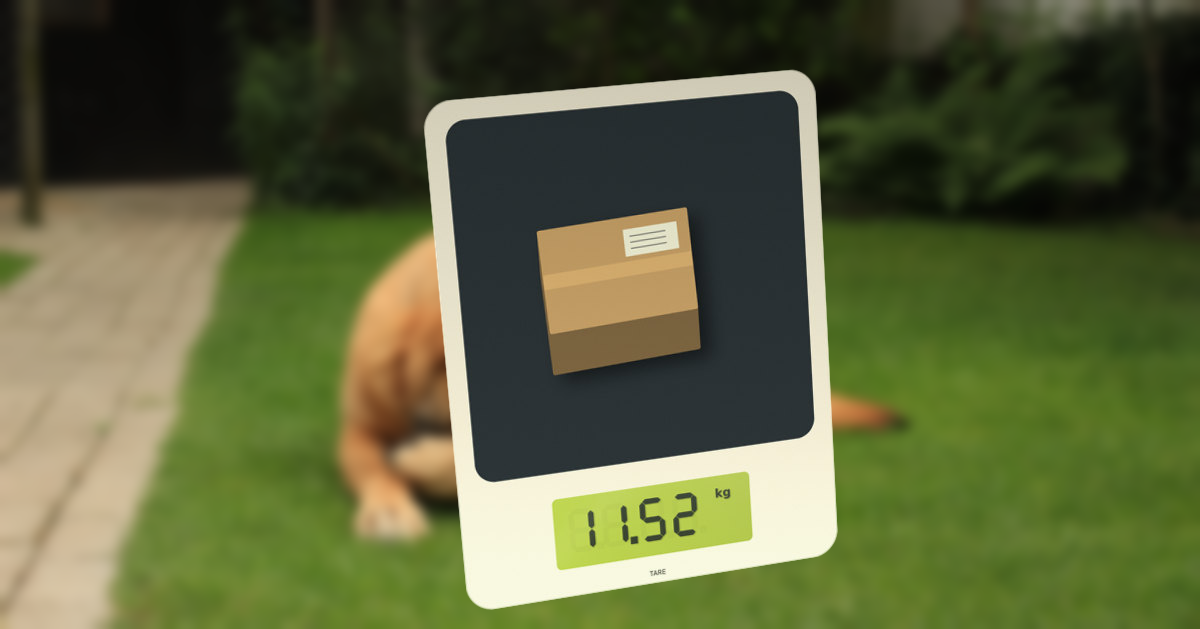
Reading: value=11.52 unit=kg
